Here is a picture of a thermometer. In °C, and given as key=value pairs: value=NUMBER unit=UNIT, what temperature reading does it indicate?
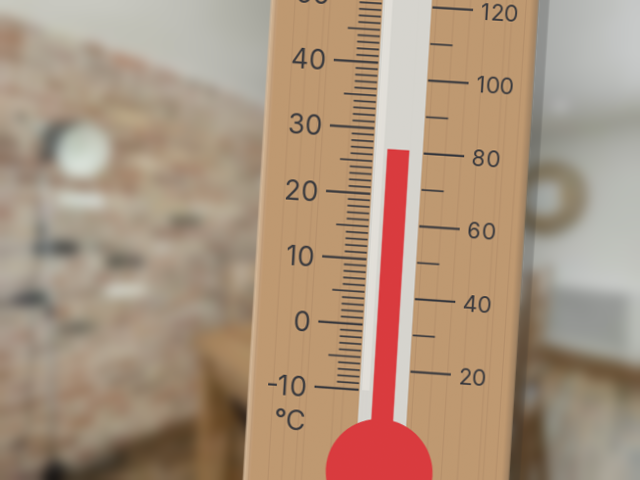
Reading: value=27 unit=°C
